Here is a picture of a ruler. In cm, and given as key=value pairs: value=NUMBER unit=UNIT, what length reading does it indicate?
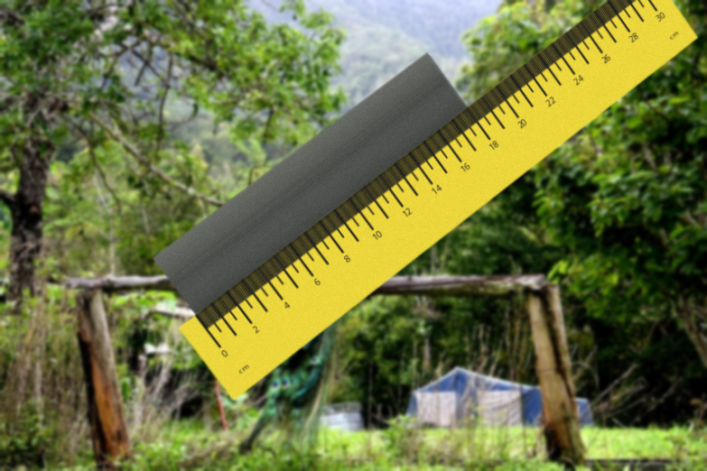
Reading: value=18 unit=cm
